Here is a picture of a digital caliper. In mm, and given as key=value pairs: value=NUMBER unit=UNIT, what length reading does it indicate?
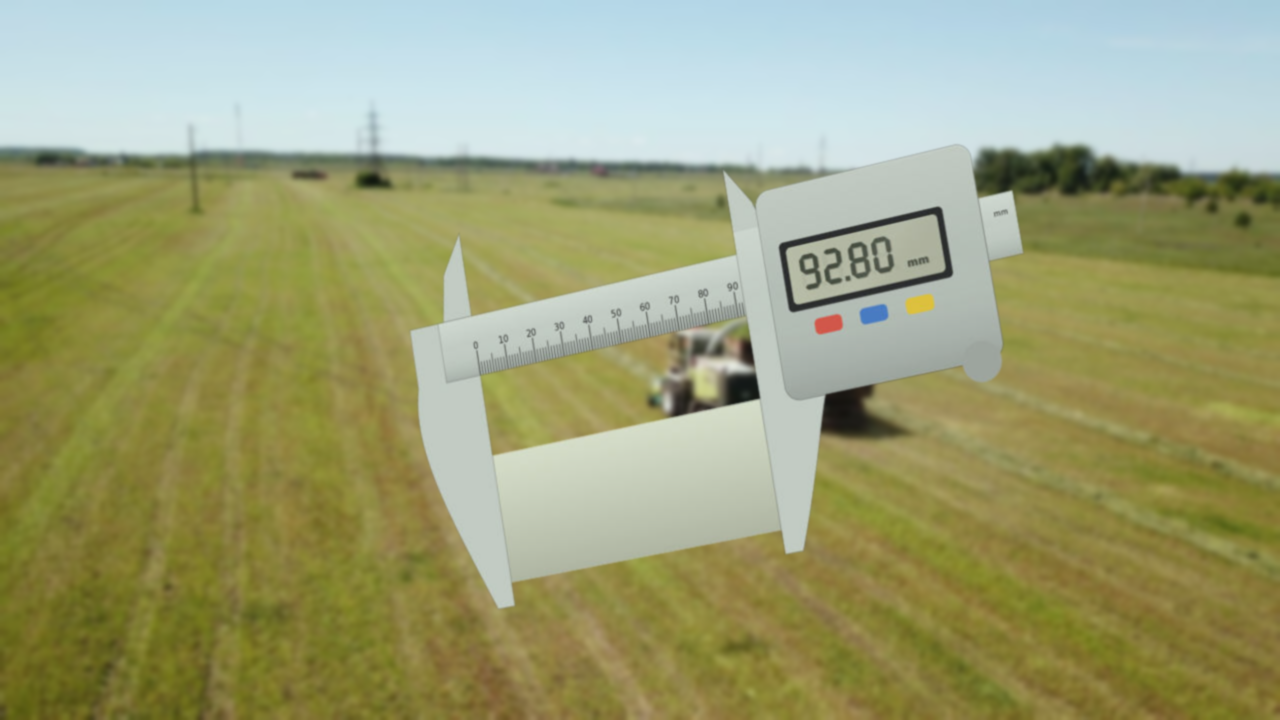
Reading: value=92.80 unit=mm
